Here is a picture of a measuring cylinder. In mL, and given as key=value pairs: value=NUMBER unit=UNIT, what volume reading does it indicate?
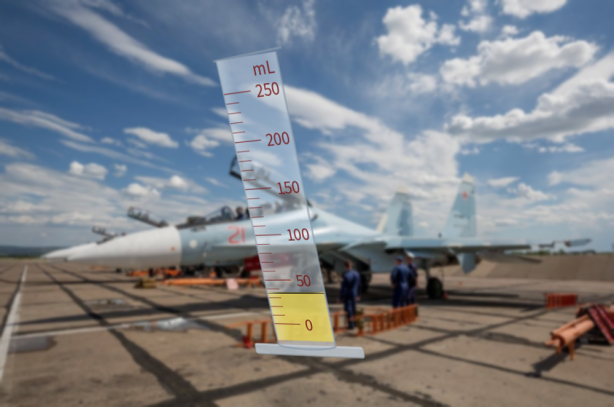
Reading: value=35 unit=mL
